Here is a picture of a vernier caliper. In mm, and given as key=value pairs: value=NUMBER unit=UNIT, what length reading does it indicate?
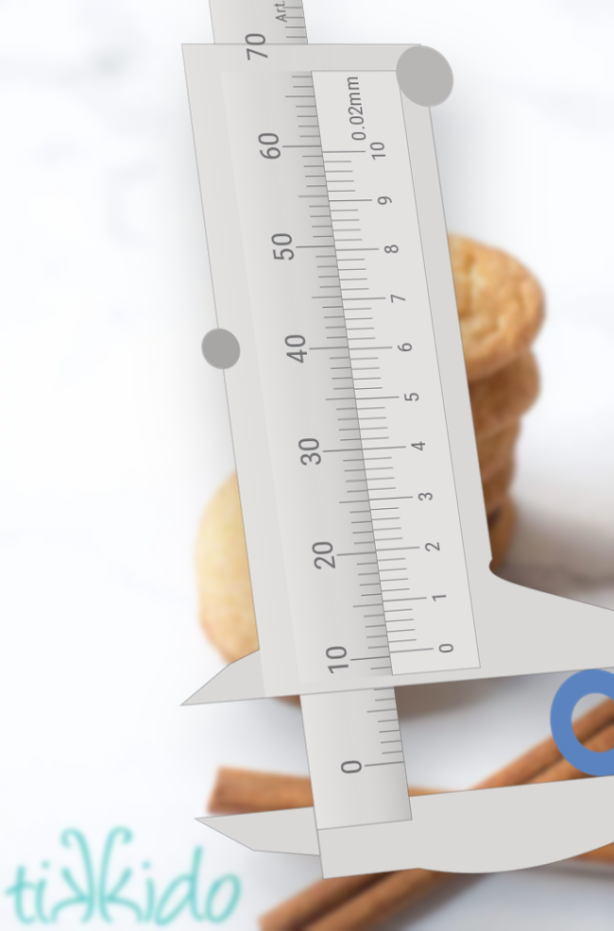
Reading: value=10.4 unit=mm
